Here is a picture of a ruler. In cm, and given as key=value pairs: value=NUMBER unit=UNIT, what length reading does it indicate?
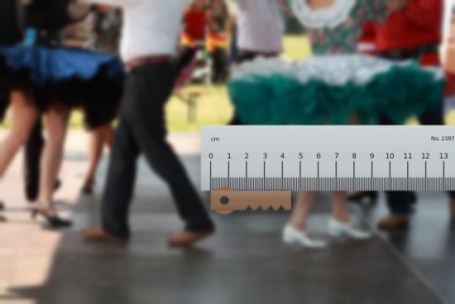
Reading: value=4.5 unit=cm
